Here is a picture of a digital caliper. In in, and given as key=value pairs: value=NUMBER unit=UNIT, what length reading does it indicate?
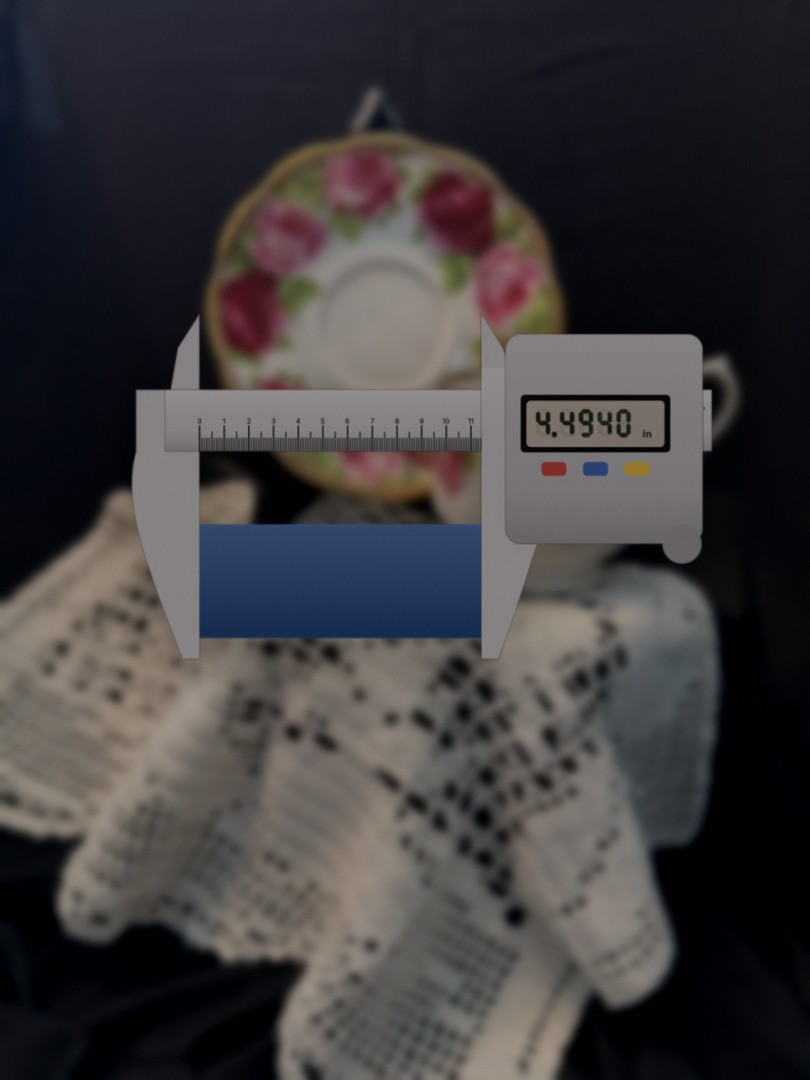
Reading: value=4.4940 unit=in
